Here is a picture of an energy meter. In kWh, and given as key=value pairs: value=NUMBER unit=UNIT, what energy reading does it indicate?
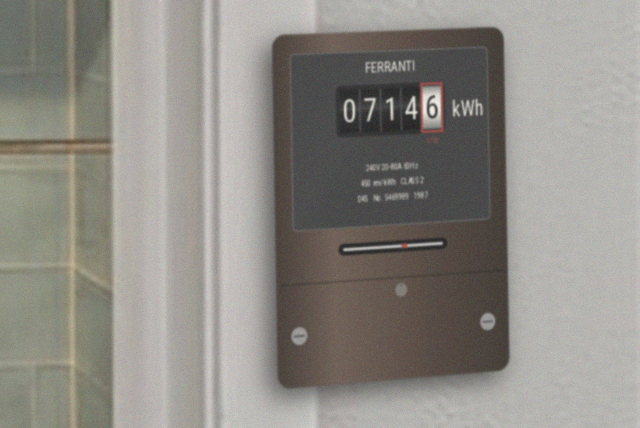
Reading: value=714.6 unit=kWh
